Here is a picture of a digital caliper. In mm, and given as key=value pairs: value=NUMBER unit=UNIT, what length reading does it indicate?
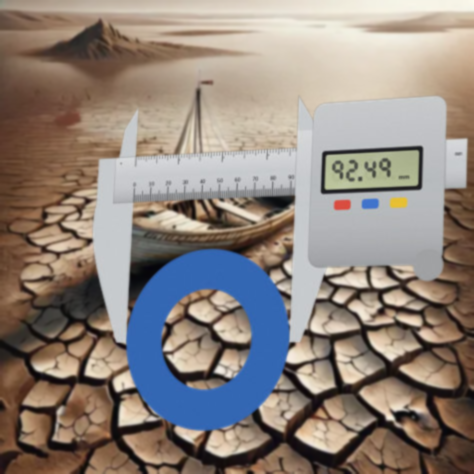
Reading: value=92.49 unit=mm
